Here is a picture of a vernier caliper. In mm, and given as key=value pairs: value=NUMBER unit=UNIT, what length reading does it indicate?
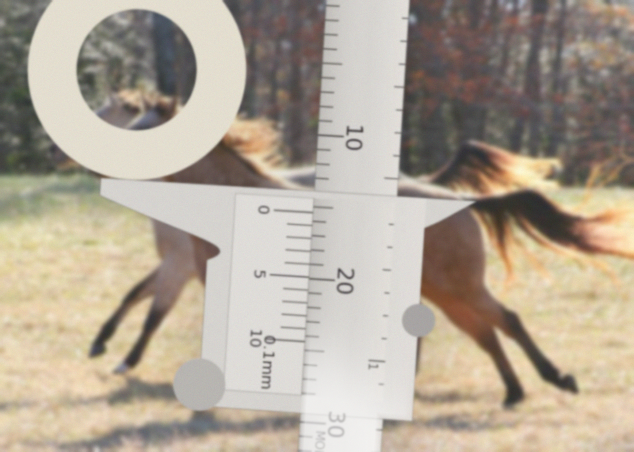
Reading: value=15.4 unit=mm
